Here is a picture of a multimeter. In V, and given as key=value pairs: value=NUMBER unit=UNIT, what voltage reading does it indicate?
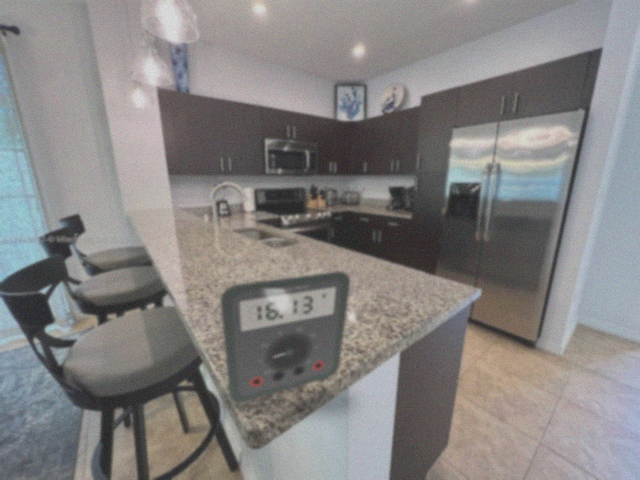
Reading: value=16.13 unit=V
